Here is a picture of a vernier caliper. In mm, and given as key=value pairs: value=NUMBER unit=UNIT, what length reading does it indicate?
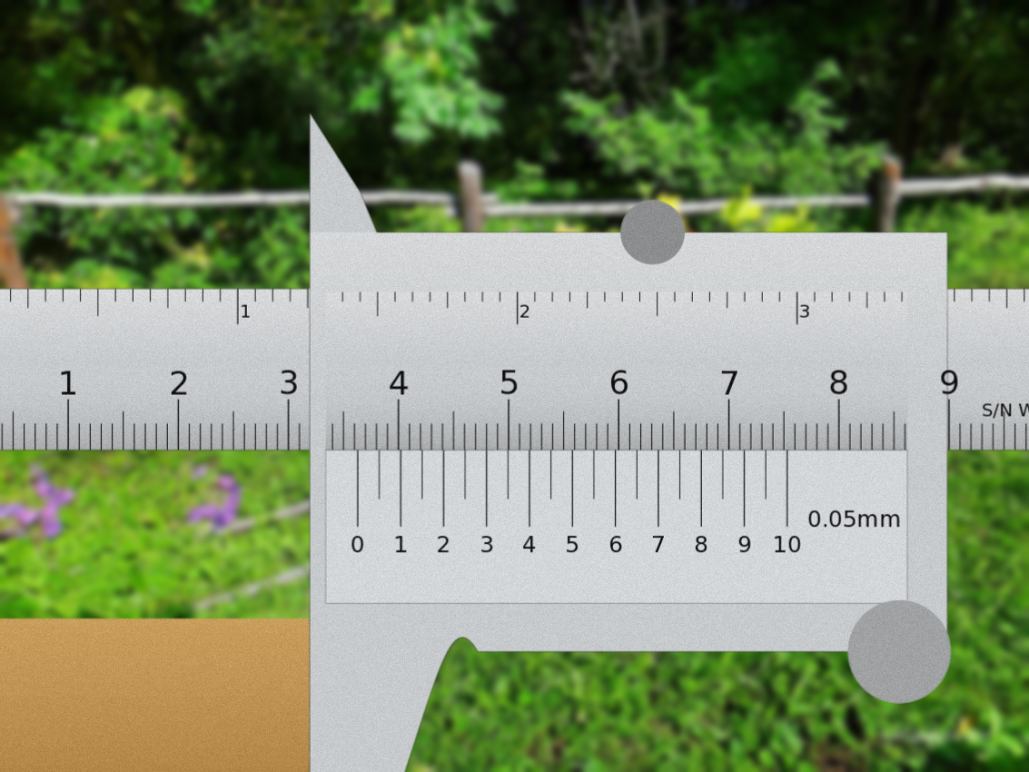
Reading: value=36.3 unit=mm
